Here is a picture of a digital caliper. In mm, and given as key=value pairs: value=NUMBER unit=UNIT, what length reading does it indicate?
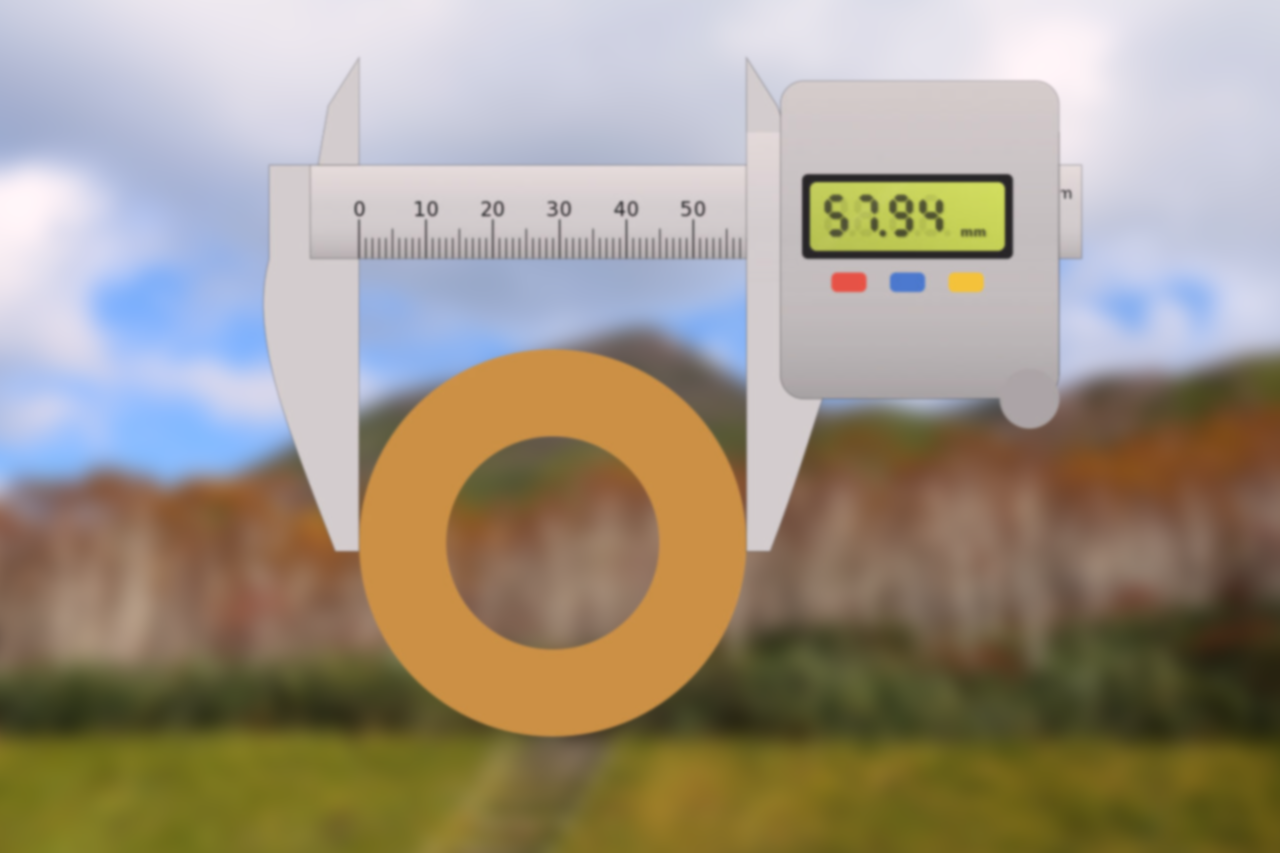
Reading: value=57.94 unit=mm
